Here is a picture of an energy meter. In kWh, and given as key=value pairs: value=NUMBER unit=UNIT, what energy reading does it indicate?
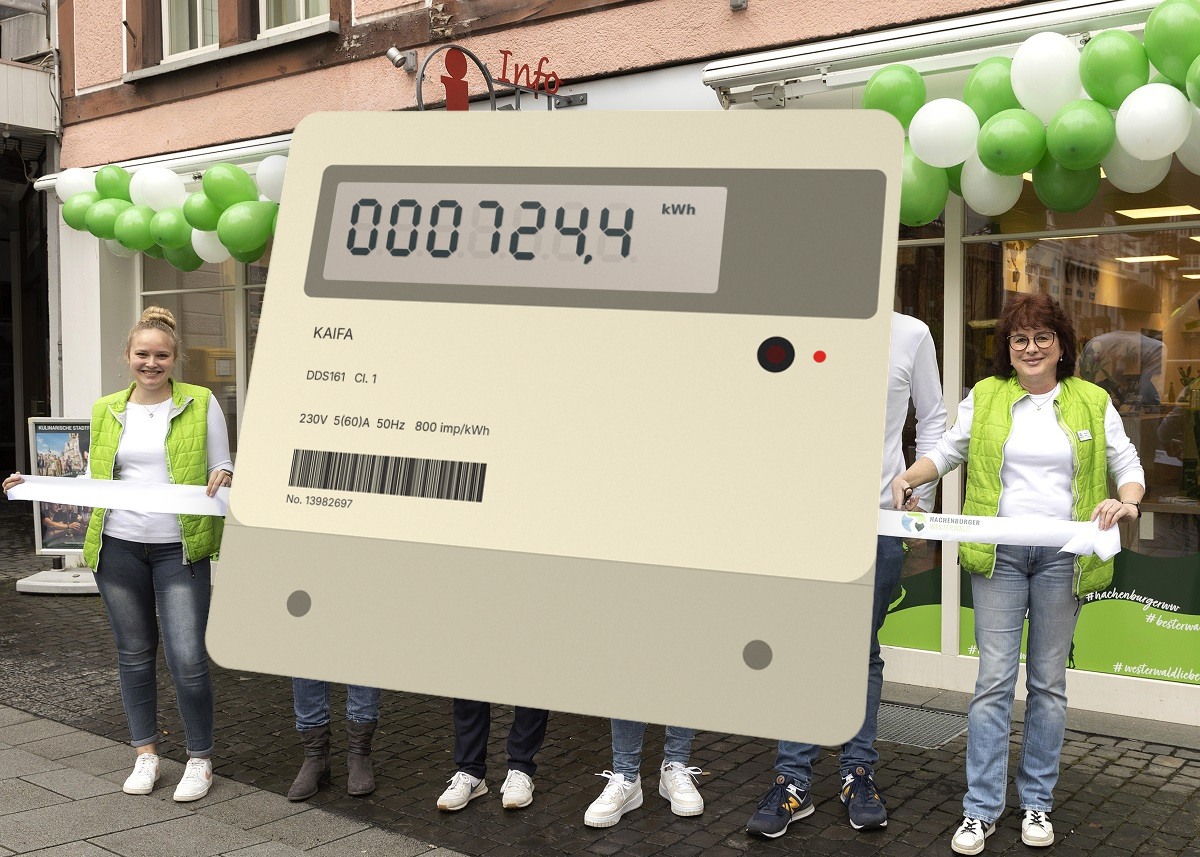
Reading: value=724.4 unit=kWh
